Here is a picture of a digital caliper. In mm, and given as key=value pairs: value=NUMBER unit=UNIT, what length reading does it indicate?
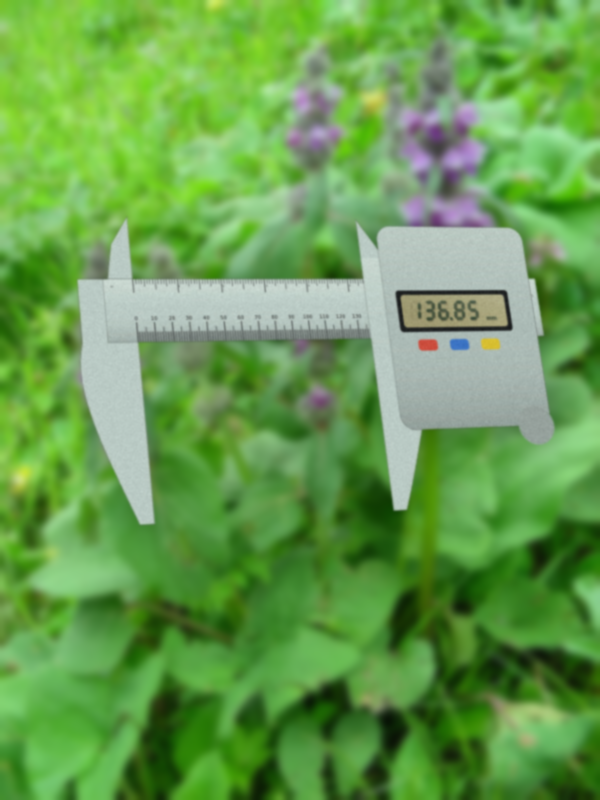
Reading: value=136.85 unit=mm
